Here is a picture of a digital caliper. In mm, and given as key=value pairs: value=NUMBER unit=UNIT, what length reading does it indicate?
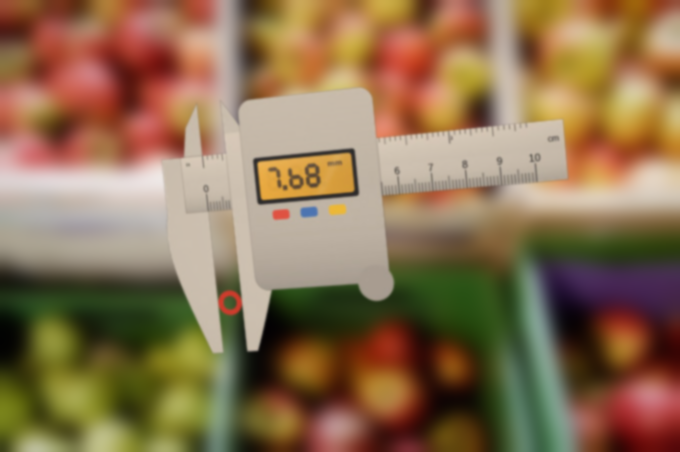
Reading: value=7.68 unit=mm
